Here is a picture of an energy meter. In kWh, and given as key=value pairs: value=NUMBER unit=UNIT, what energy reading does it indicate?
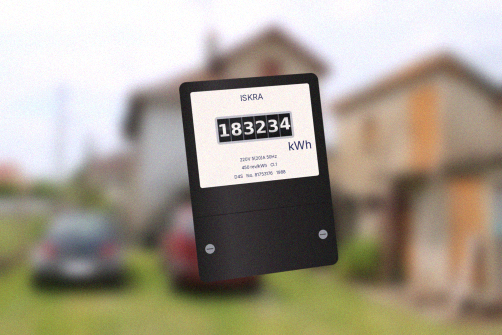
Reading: value=183234 unit=kWh
